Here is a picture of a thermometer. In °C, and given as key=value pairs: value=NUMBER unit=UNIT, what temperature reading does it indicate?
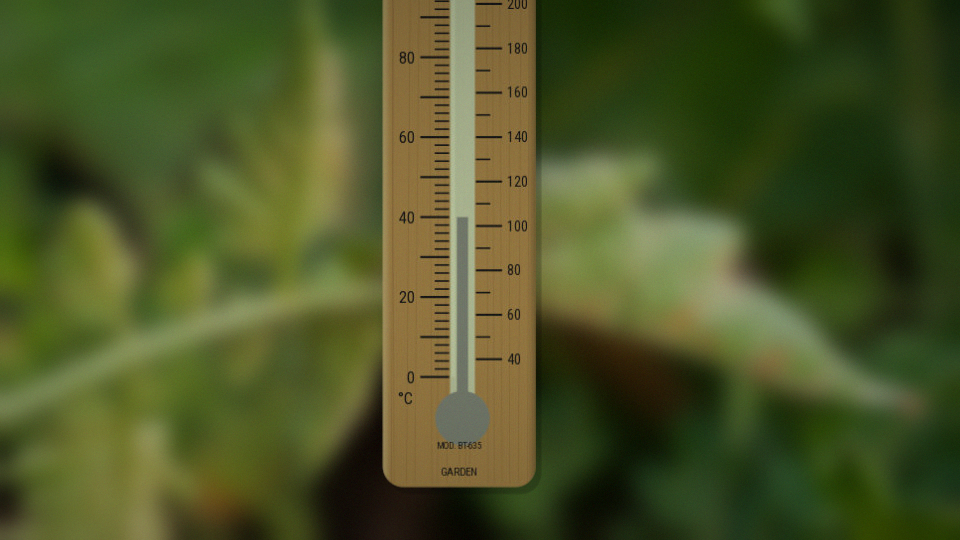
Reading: value=40 unit=°C
